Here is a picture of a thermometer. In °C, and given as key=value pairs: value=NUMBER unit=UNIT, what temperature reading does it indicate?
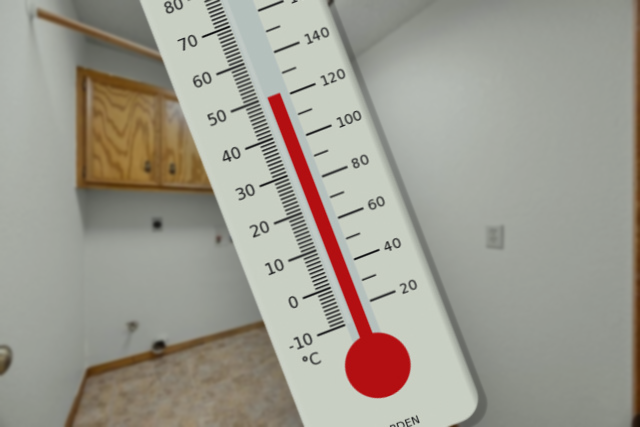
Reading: value=50 unit=°C
